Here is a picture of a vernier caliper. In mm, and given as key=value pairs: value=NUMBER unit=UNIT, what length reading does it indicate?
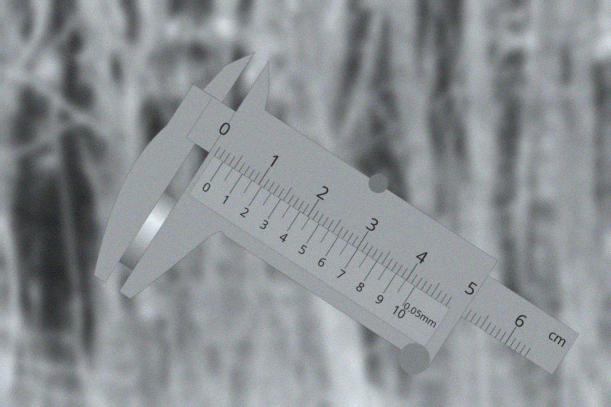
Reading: value=2.8 unit=mm
